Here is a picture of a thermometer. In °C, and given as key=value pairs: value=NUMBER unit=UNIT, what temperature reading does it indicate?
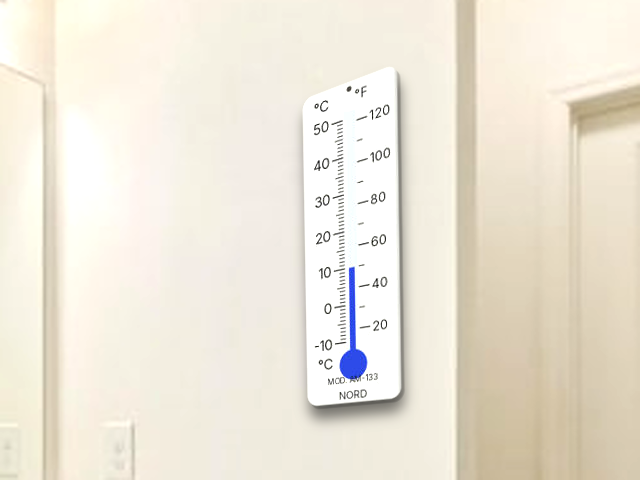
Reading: value=10 unit=°C
